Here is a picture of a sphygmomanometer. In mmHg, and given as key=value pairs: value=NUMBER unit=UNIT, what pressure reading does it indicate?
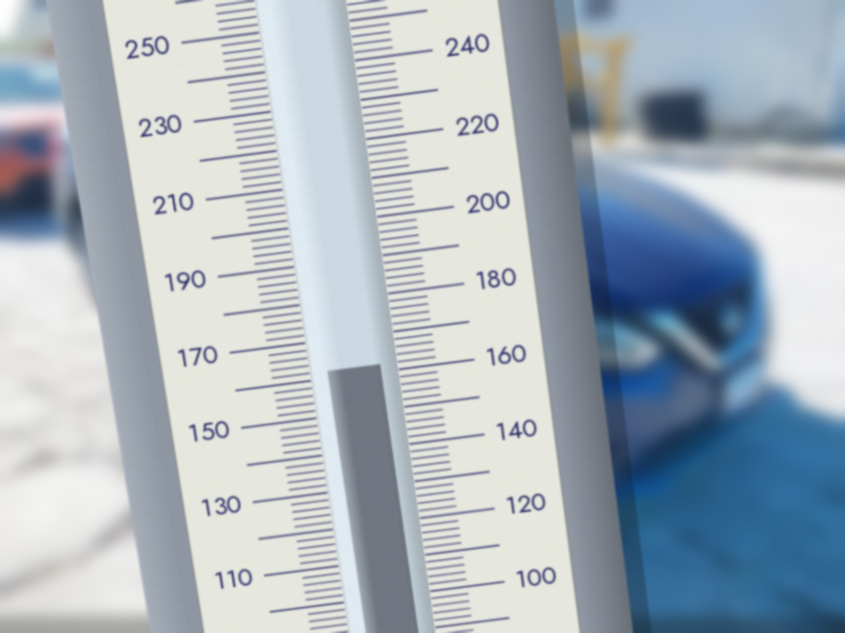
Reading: value=162 unit=mmHg
